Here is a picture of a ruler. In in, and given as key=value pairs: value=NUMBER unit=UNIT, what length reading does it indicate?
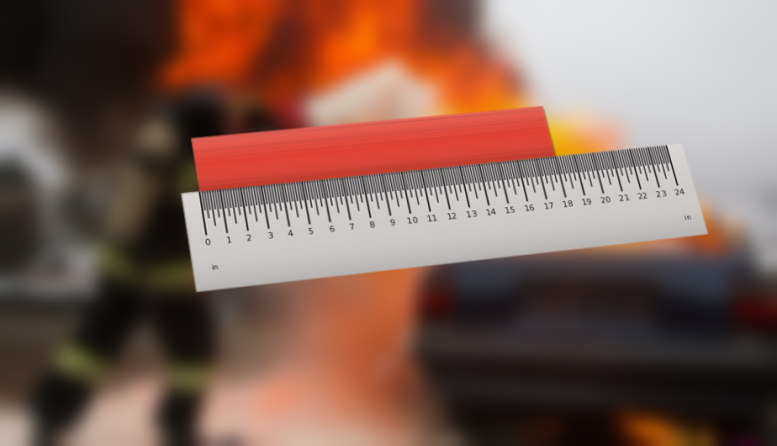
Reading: value=18 unit=in
